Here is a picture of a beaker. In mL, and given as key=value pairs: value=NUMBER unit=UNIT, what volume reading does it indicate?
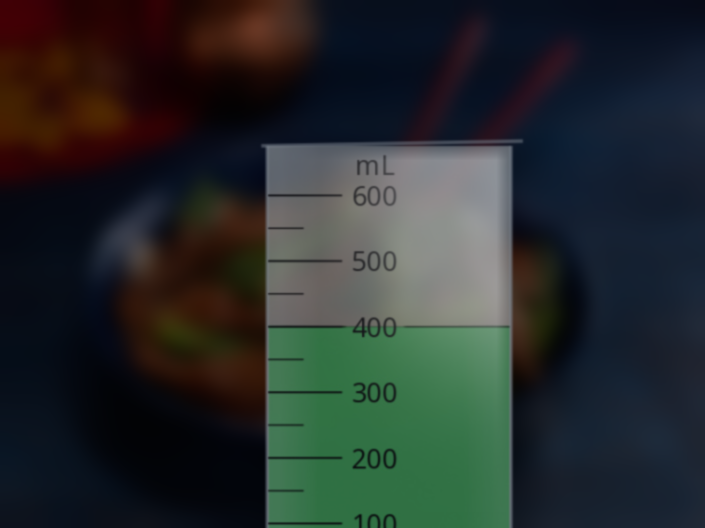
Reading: value=400 unit=mL
